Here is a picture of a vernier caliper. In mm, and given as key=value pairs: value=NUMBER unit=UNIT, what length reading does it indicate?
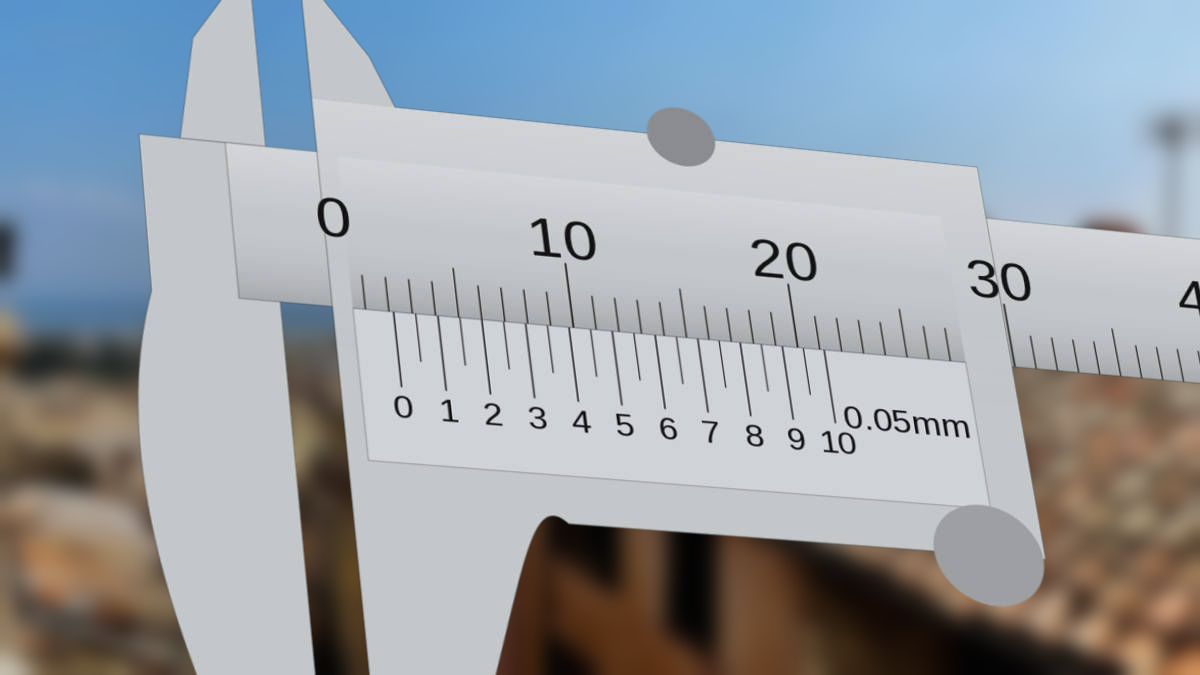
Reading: value=2.2 unit=mm
